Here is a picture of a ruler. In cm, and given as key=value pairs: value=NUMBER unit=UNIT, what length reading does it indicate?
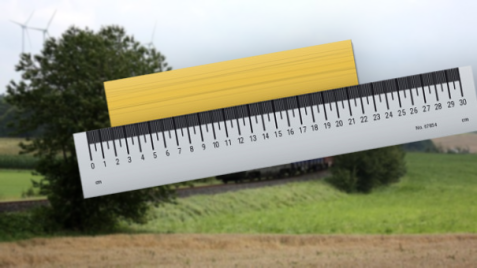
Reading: value=20 unit=cm
